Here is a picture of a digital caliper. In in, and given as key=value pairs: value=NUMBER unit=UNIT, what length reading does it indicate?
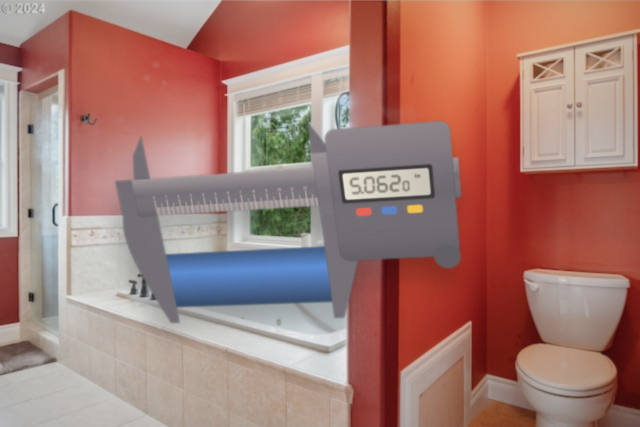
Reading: value=5.0620 unit=in
